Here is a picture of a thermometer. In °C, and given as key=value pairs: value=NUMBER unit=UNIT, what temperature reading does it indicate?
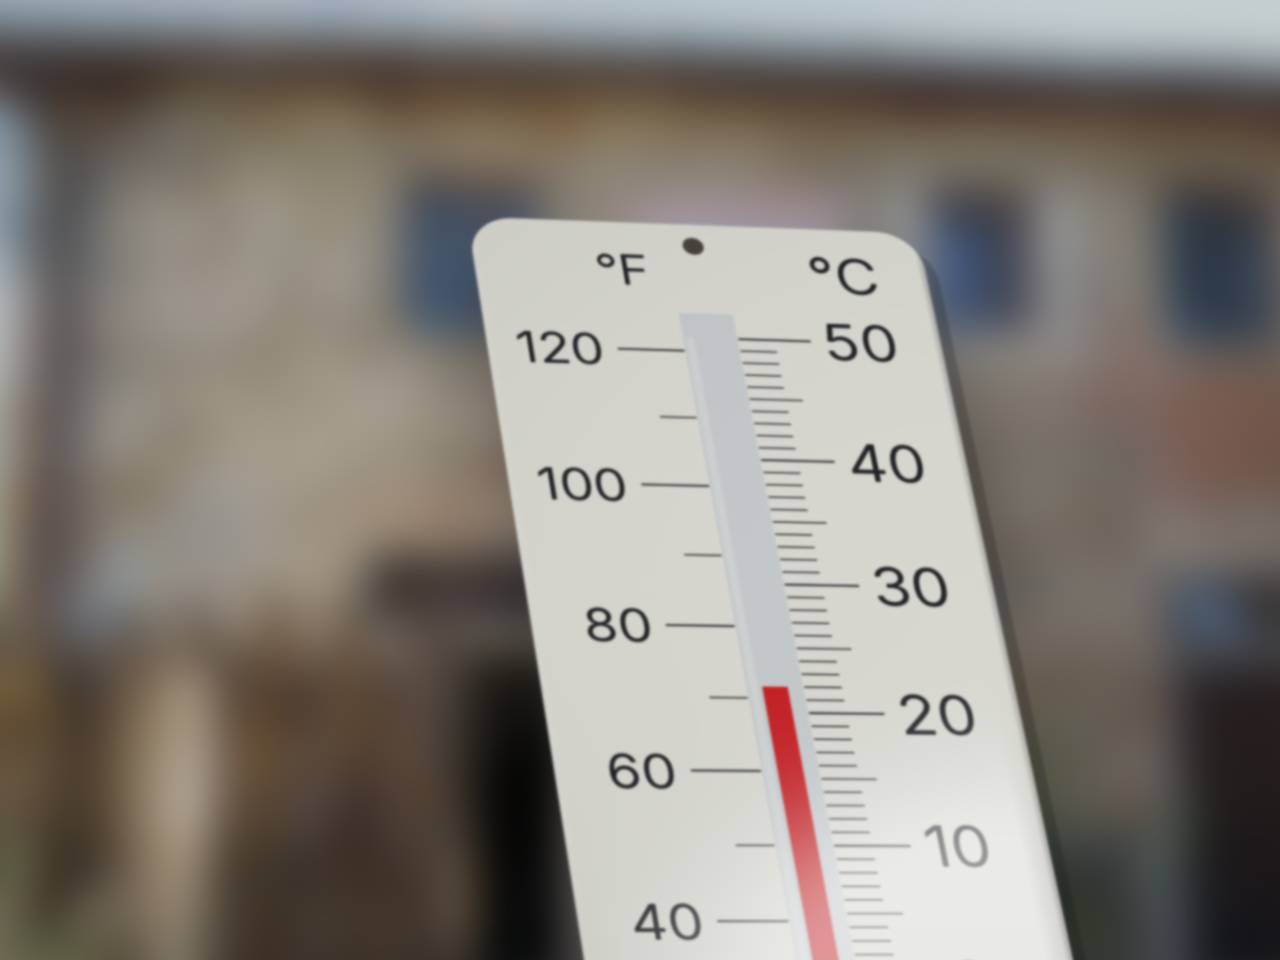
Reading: value=22 unit=°C
